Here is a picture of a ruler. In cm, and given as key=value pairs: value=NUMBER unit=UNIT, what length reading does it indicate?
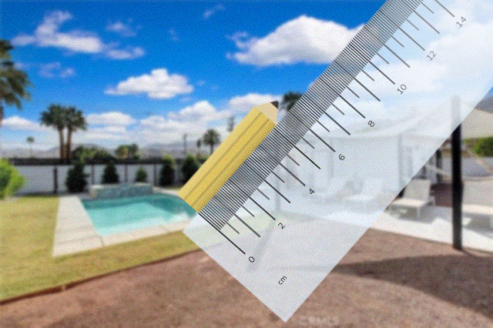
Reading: value=6 unit=cm
